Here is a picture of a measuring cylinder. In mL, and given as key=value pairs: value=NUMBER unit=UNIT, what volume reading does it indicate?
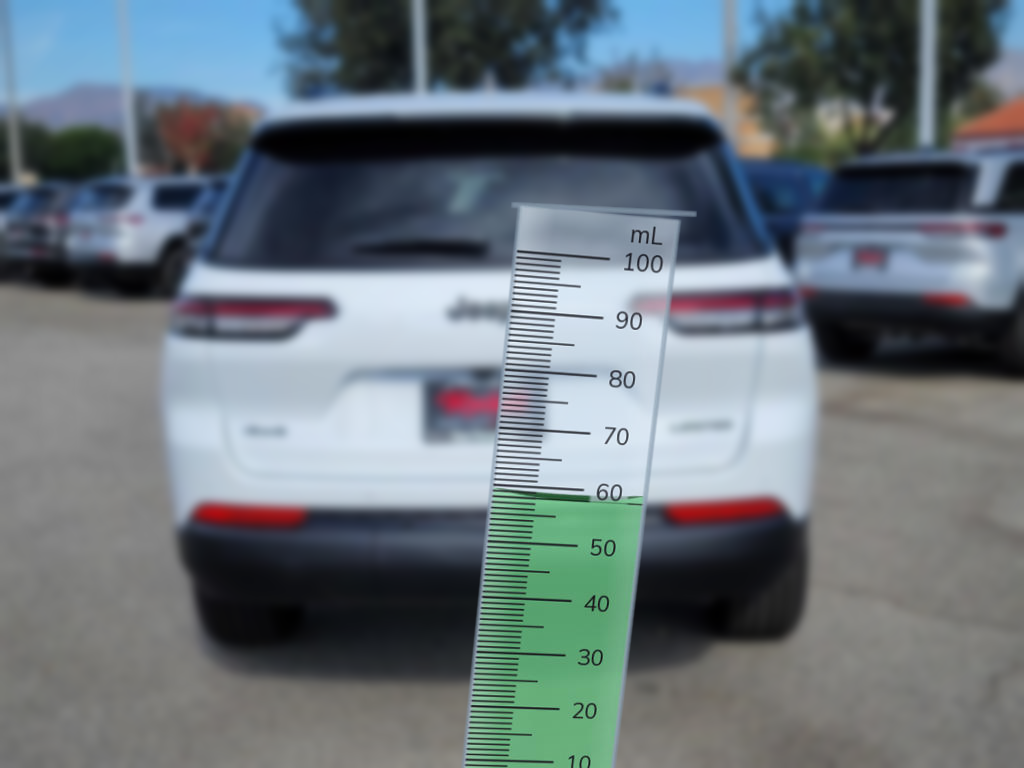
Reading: value=58 unit=mL
